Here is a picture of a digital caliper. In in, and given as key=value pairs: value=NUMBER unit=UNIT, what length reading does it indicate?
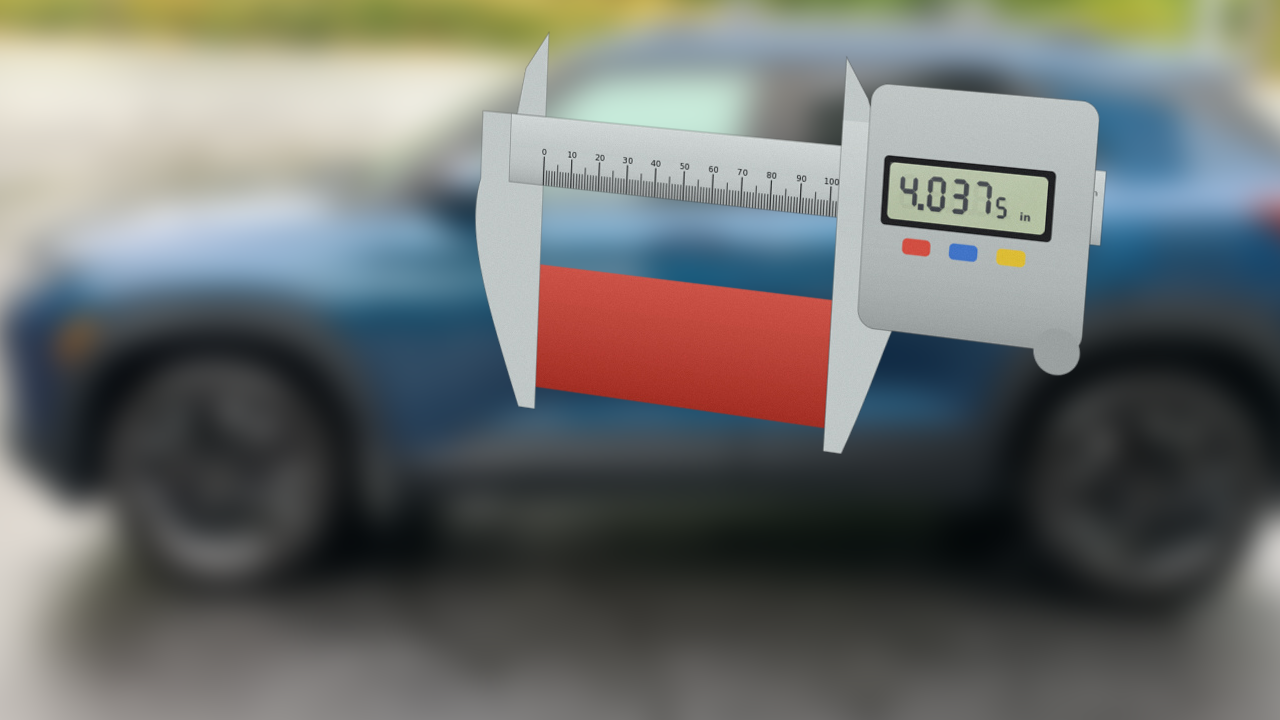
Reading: value=4.0375 unit=in
